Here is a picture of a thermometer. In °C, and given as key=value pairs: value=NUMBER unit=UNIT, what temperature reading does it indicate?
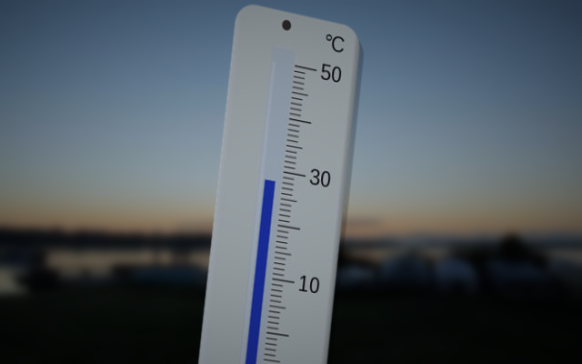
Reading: value=28 unit=°C
